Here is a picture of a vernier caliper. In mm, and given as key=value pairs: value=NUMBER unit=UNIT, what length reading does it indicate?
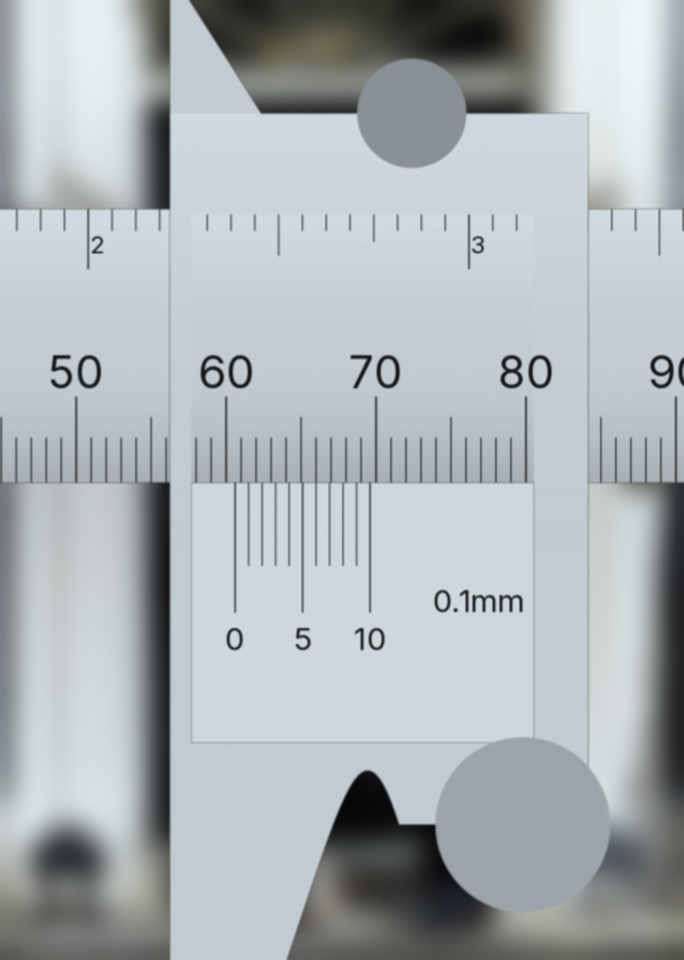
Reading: value=60.6 unit=mm
